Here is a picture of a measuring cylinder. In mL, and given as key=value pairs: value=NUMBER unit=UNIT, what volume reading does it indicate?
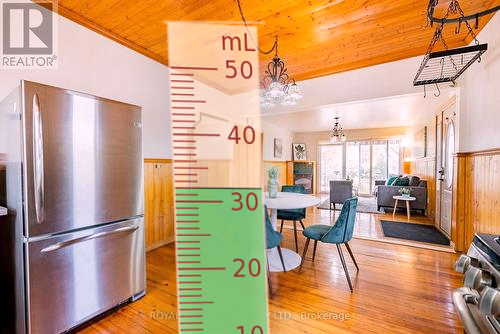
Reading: value=32 unit=mL
